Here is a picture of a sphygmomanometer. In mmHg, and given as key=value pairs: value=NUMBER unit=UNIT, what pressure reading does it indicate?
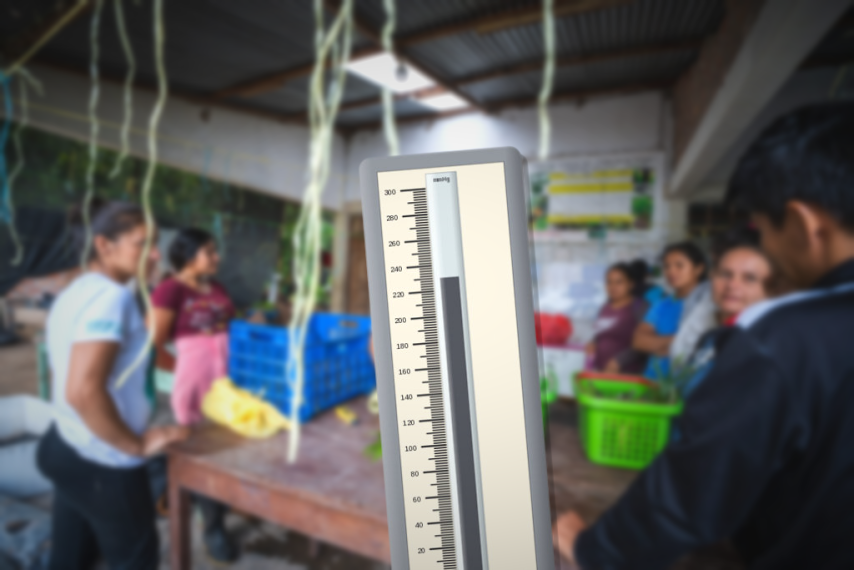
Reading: value=230 unit=mmHg
